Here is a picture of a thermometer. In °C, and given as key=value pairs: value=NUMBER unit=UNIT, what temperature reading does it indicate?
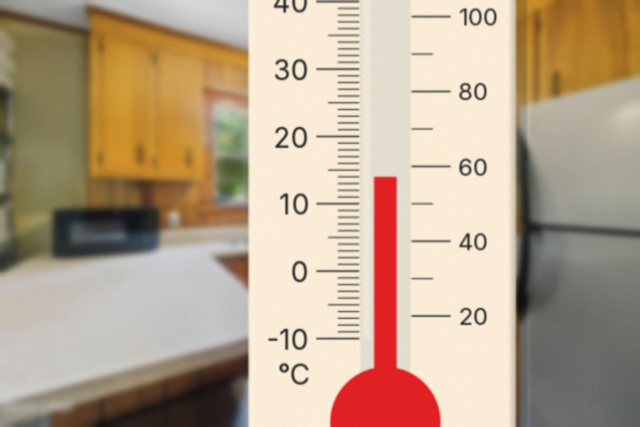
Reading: value=14 unit=°C
